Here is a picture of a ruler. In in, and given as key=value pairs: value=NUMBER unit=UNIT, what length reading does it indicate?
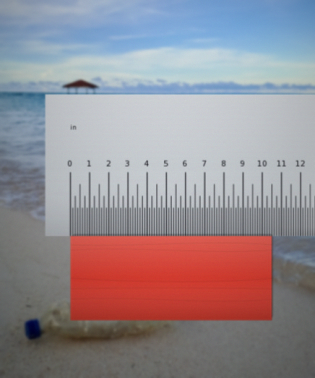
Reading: value=10.5 unit=in
